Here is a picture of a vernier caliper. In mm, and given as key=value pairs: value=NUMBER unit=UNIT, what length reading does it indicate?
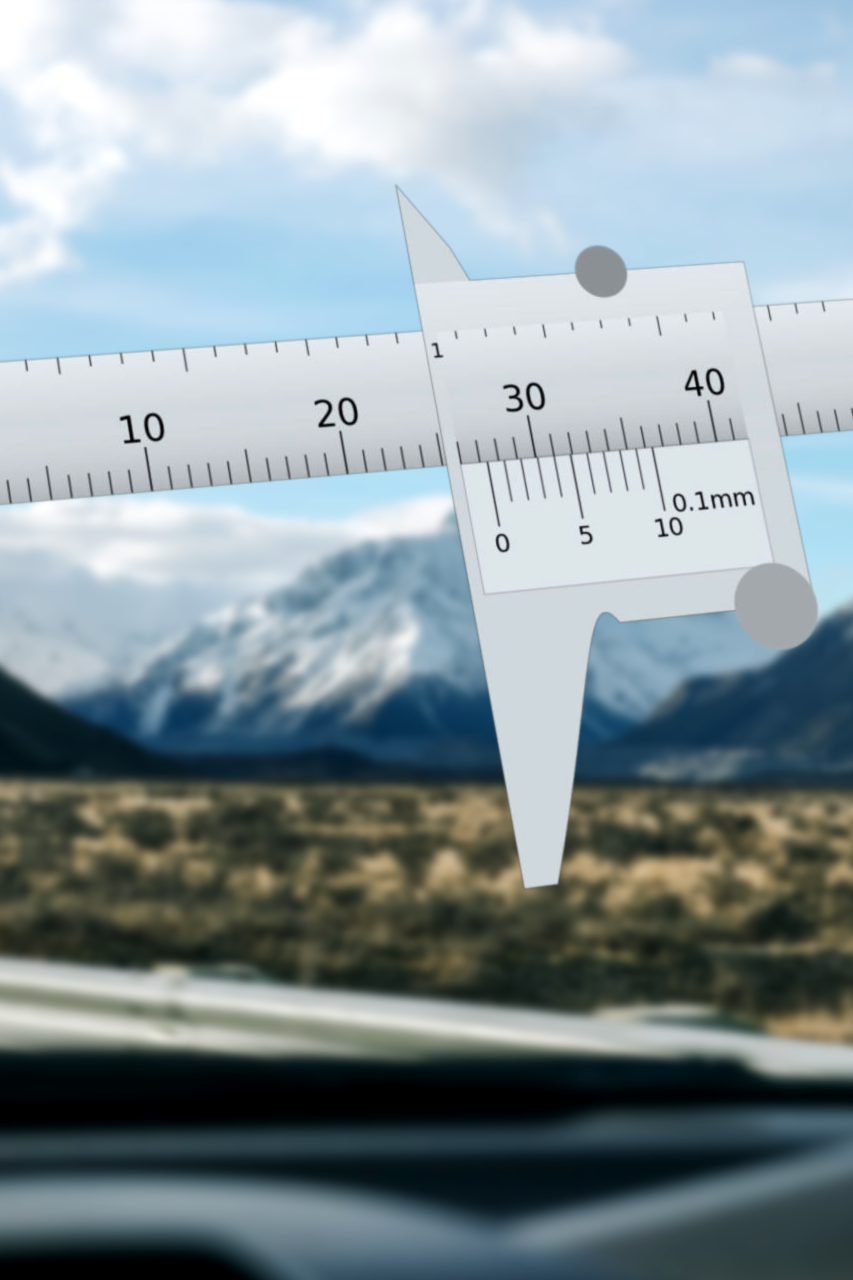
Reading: value=27.4 unit=mm
